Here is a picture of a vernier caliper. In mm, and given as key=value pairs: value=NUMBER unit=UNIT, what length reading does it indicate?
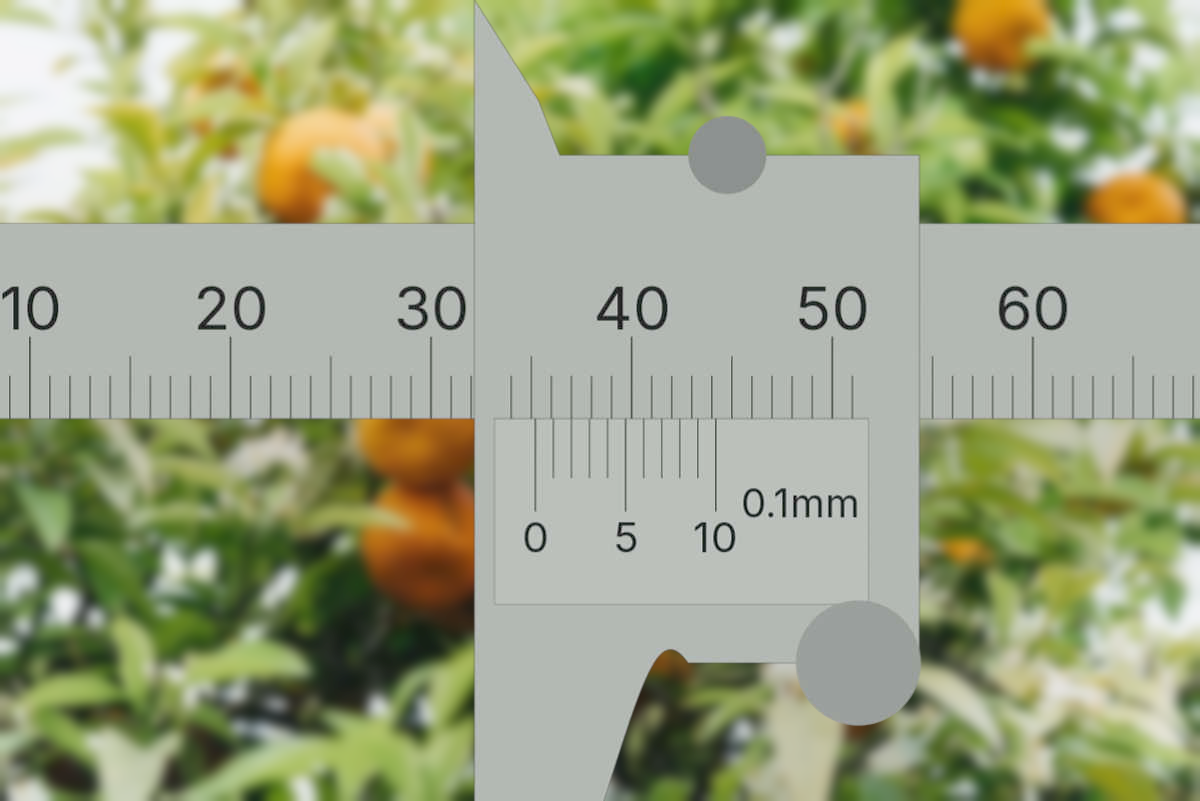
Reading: value=35.2 unit=mm
